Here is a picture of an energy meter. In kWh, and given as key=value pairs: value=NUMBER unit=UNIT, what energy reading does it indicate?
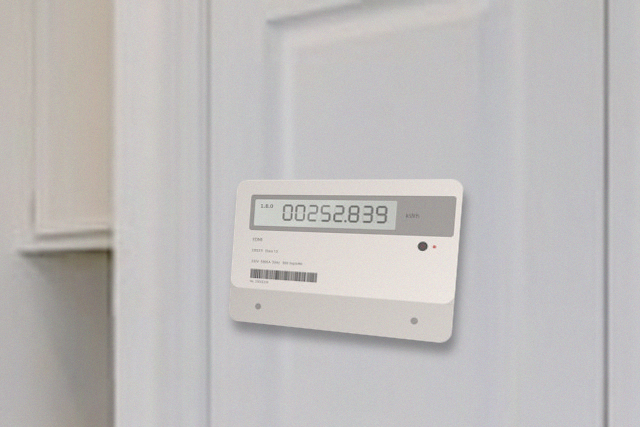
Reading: value=252.839 unit=kWh
